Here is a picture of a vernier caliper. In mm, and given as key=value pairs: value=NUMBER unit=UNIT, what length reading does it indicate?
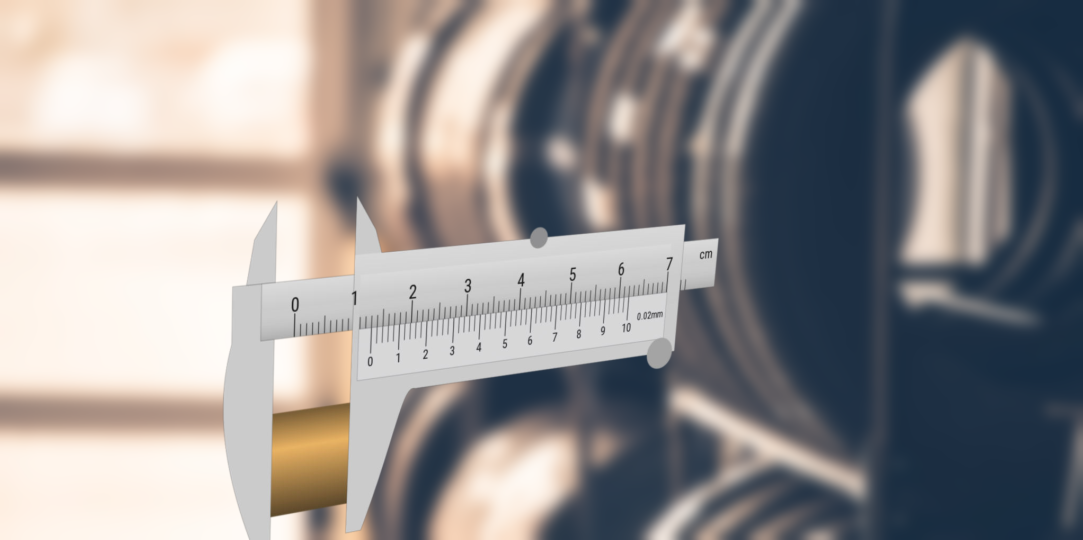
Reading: value=13.0 unit=mm
